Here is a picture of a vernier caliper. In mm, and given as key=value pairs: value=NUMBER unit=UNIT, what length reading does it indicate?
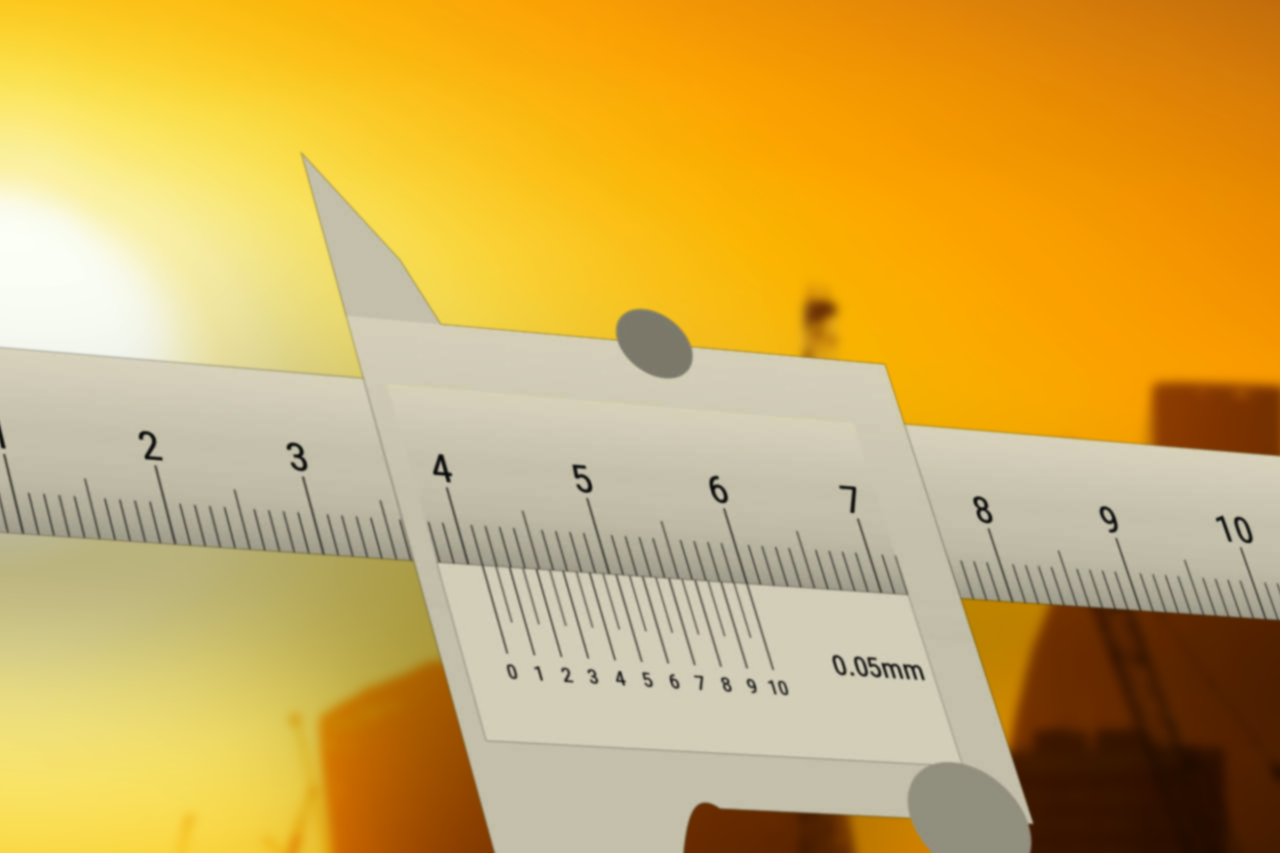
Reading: value=41.0 unit=mm
